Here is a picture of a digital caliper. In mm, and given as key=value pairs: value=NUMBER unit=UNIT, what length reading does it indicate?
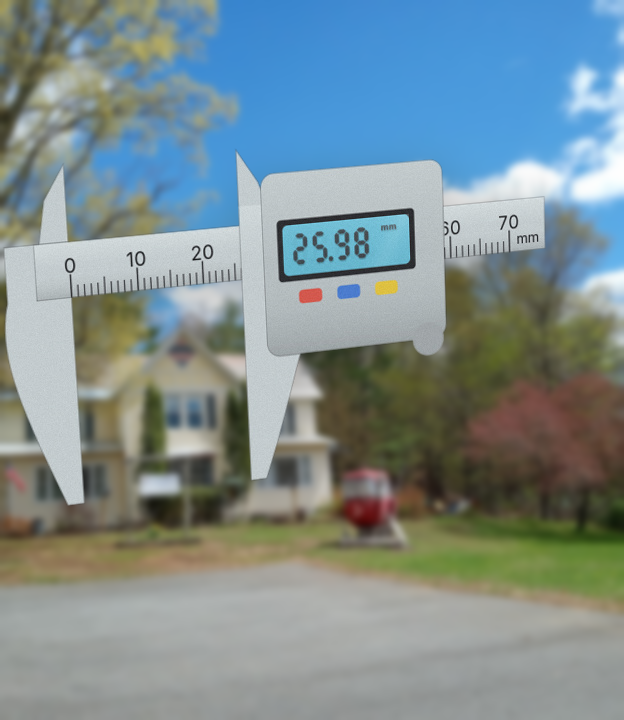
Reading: value=25.98 unit=mm
